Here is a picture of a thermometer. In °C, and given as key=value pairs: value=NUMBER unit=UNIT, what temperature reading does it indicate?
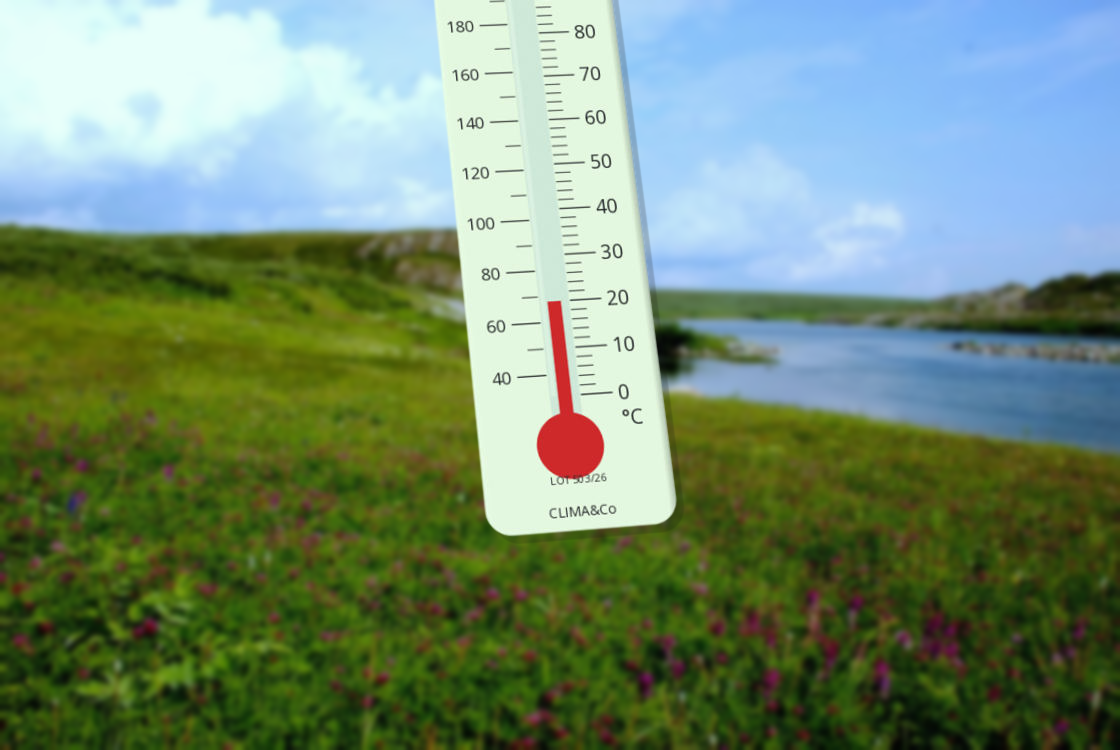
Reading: value=20 unit=°C
